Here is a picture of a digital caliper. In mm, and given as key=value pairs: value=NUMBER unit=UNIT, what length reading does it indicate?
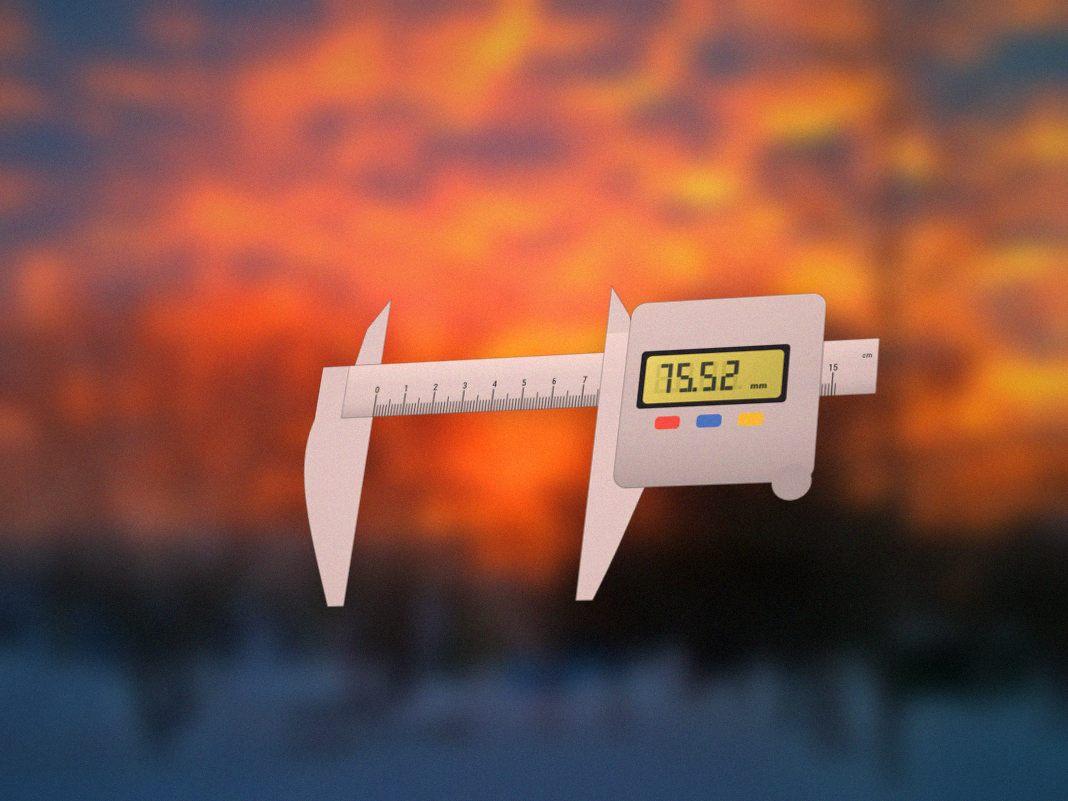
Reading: value=75.52 unit=mm
